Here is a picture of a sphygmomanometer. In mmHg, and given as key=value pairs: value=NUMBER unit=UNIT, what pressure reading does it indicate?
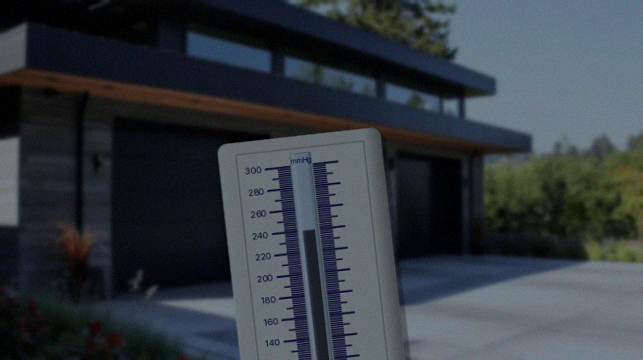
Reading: value=240 unit=mmHg
